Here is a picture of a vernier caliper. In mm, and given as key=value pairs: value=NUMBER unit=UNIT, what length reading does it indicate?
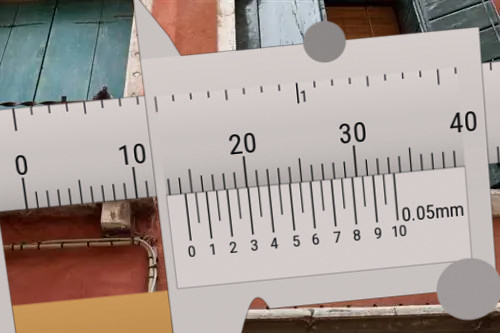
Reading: value=14.4 unit=mm
